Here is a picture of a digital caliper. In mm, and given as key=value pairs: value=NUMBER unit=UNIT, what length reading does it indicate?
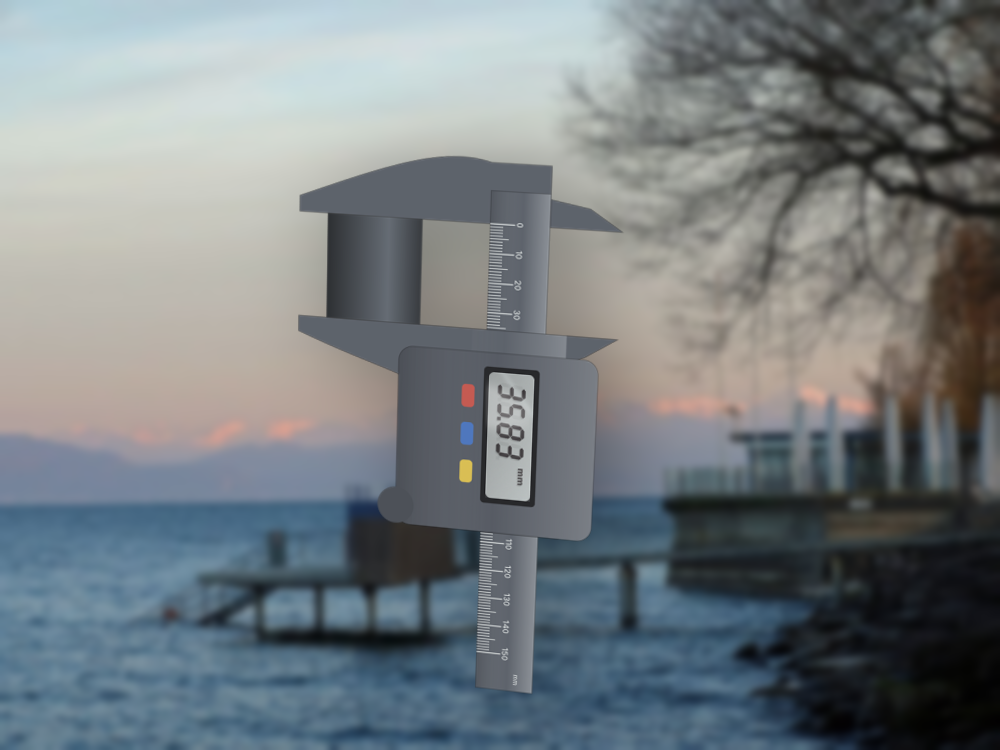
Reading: value=35.83 unit=mm
